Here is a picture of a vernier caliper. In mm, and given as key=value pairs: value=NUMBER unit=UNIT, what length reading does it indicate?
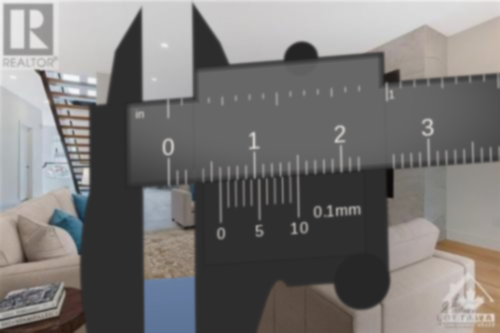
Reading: value=6.0 unit=mm
